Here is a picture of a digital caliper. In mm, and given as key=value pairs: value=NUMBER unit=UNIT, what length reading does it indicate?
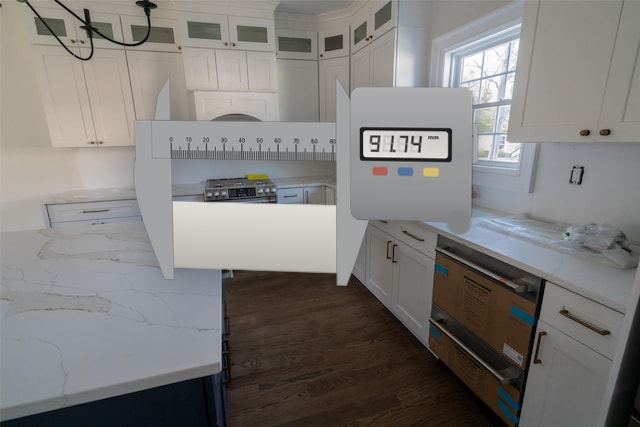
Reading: value=91.74 unit=mm
